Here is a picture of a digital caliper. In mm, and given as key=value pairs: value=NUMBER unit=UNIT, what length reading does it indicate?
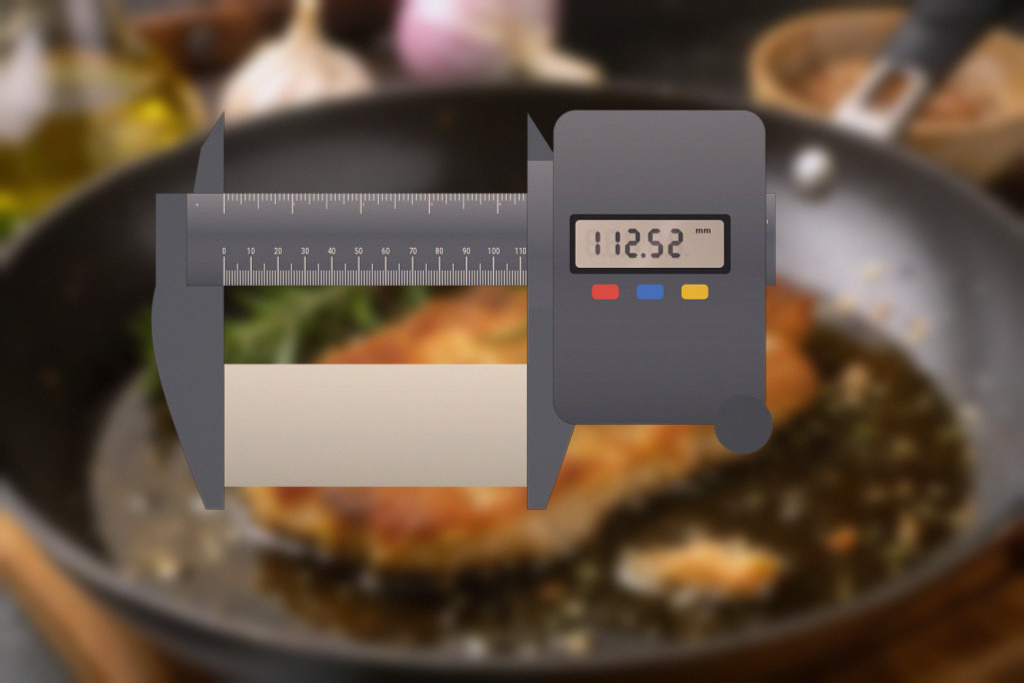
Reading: value=112.52 unit=mm
